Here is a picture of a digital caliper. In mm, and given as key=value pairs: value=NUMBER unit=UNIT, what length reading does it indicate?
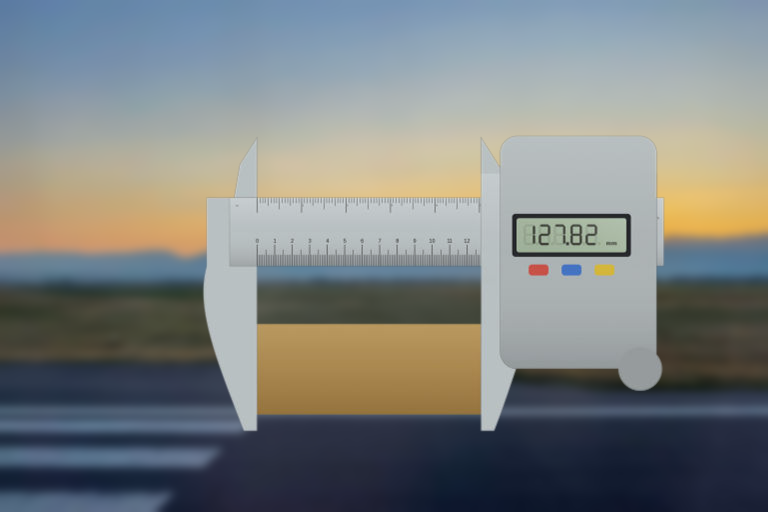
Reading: value=127.82 unit=mm
